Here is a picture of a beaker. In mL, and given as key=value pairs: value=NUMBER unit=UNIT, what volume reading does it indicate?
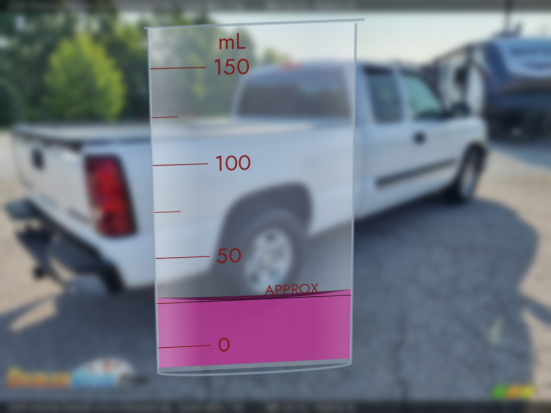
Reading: value=25 unit=mL
